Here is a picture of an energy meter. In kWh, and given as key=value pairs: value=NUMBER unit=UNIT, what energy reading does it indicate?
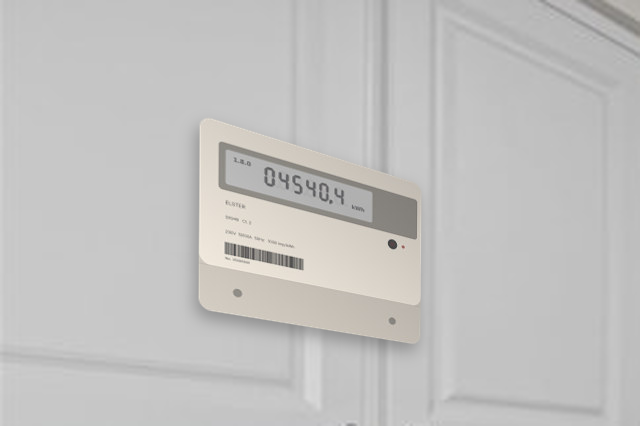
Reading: value=4540.4 unit=kWh
